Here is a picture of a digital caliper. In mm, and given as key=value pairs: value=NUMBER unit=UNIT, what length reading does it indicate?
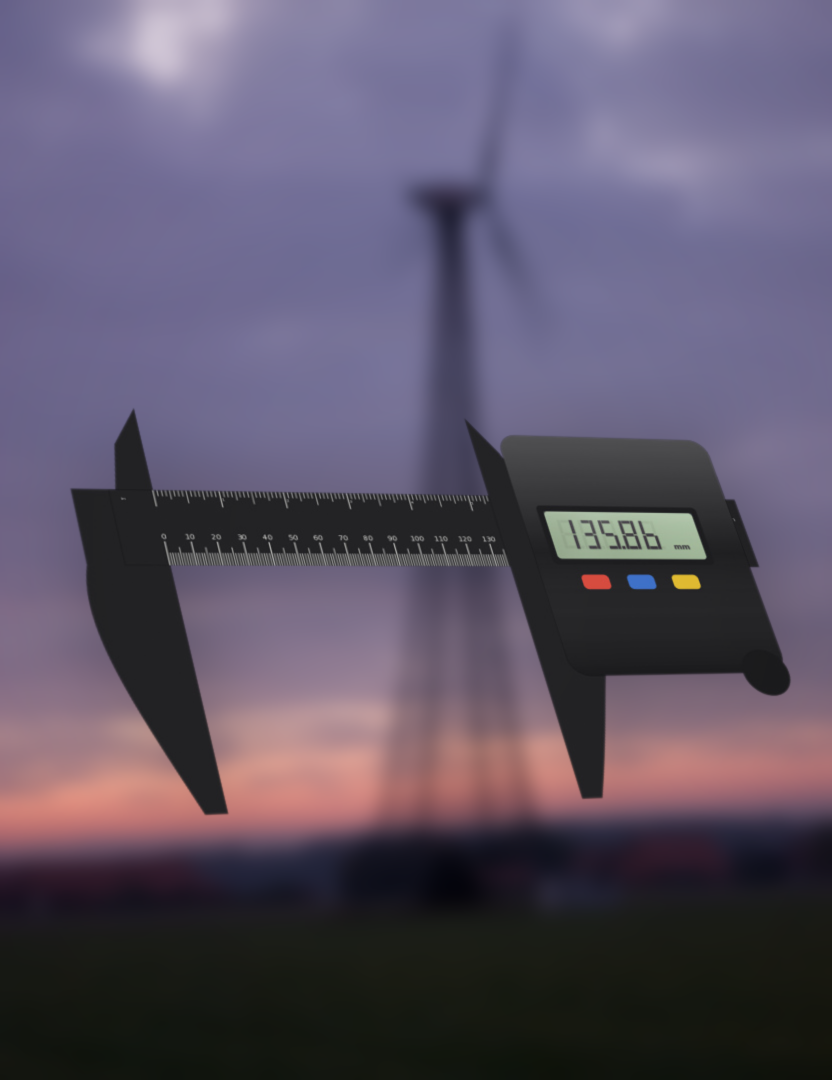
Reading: value=135.86 unit=mm
